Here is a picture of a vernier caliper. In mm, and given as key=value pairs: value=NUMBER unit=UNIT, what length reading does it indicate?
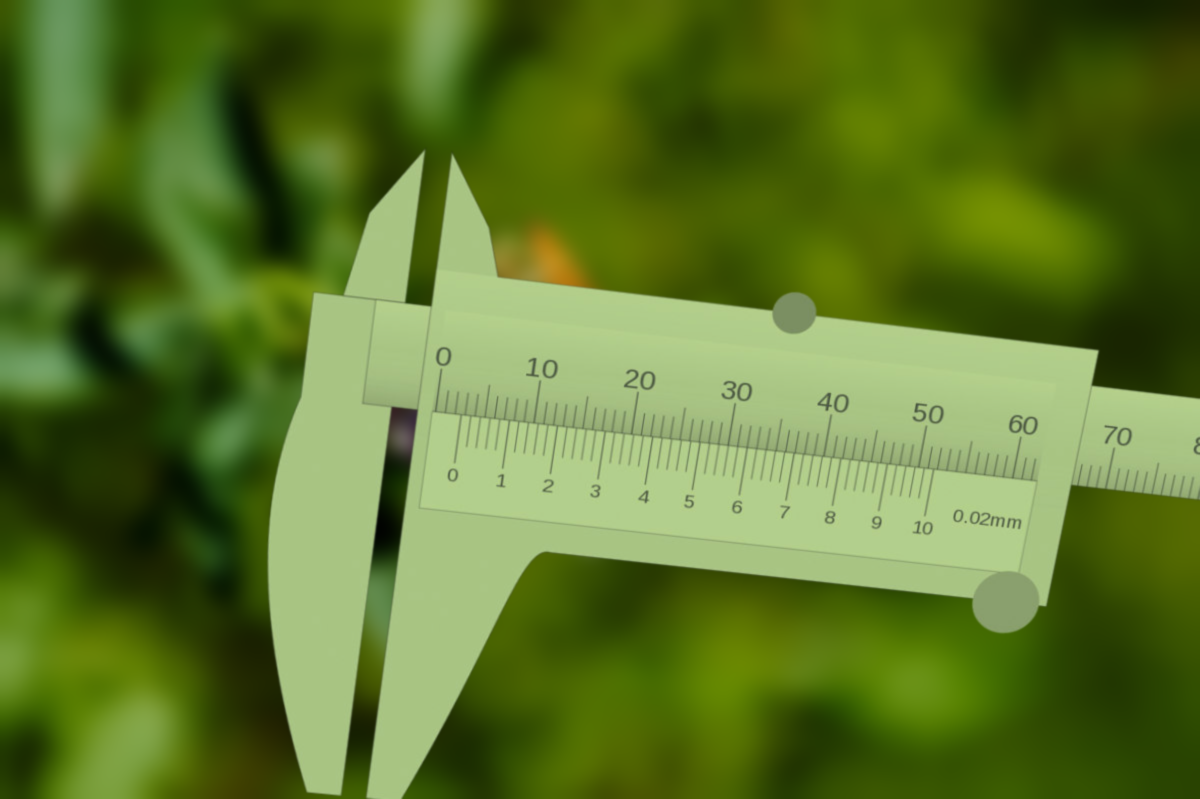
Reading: value=2.6 unit=mm
